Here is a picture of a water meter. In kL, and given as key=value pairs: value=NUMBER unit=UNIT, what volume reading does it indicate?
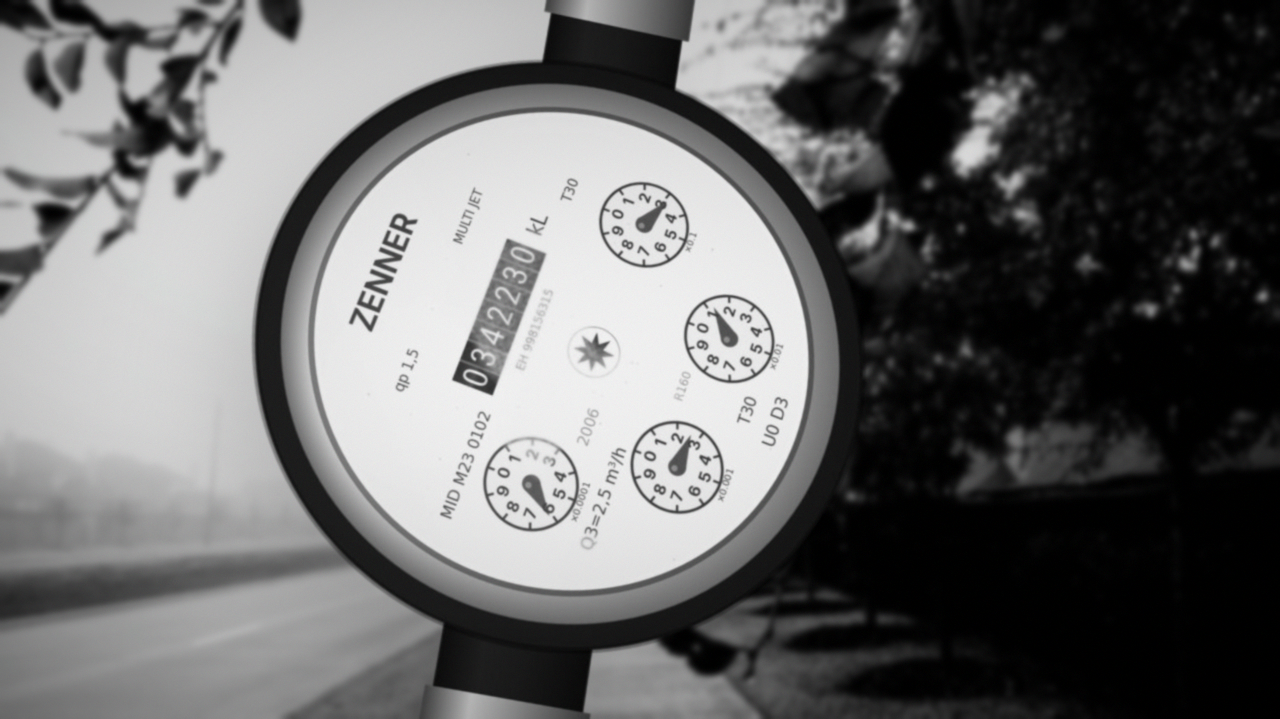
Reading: value=342230.3126 unit=kL
